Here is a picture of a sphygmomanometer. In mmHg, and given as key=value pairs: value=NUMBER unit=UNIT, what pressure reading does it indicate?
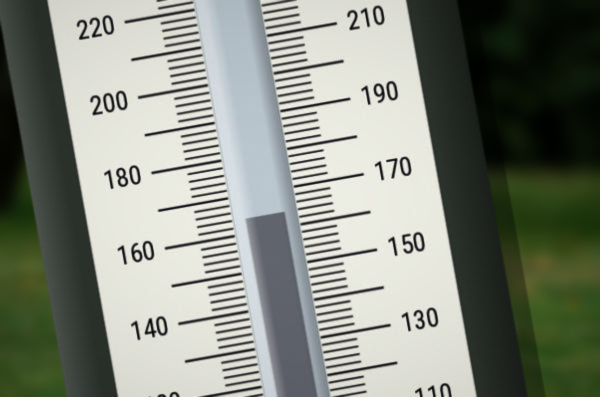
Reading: value=164 unit=mmHg
